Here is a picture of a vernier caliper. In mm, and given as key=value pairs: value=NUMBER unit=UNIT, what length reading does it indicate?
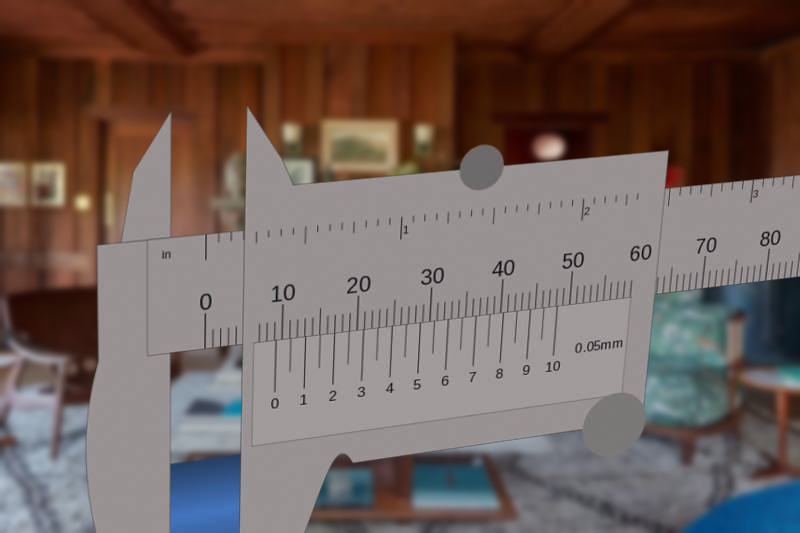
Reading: value=9.2 unit=mm
